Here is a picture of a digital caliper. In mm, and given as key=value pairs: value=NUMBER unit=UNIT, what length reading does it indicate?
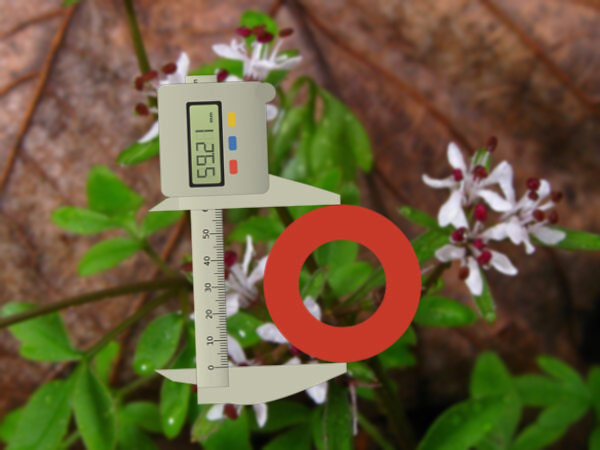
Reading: value=59.21 unit=mm
